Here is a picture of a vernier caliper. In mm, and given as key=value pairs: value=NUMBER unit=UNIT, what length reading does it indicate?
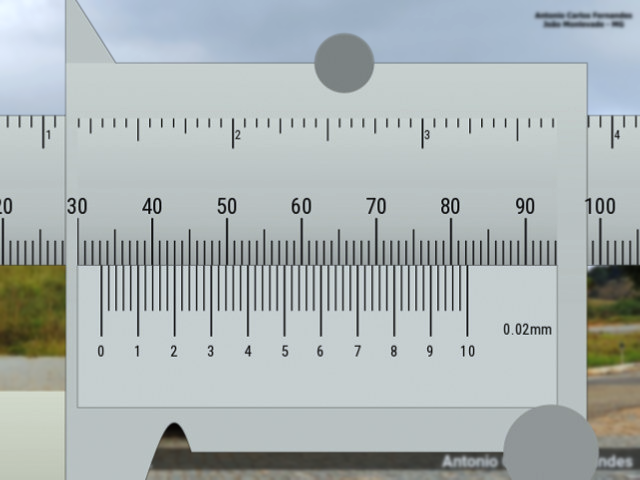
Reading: value=33.2 unit=mm
